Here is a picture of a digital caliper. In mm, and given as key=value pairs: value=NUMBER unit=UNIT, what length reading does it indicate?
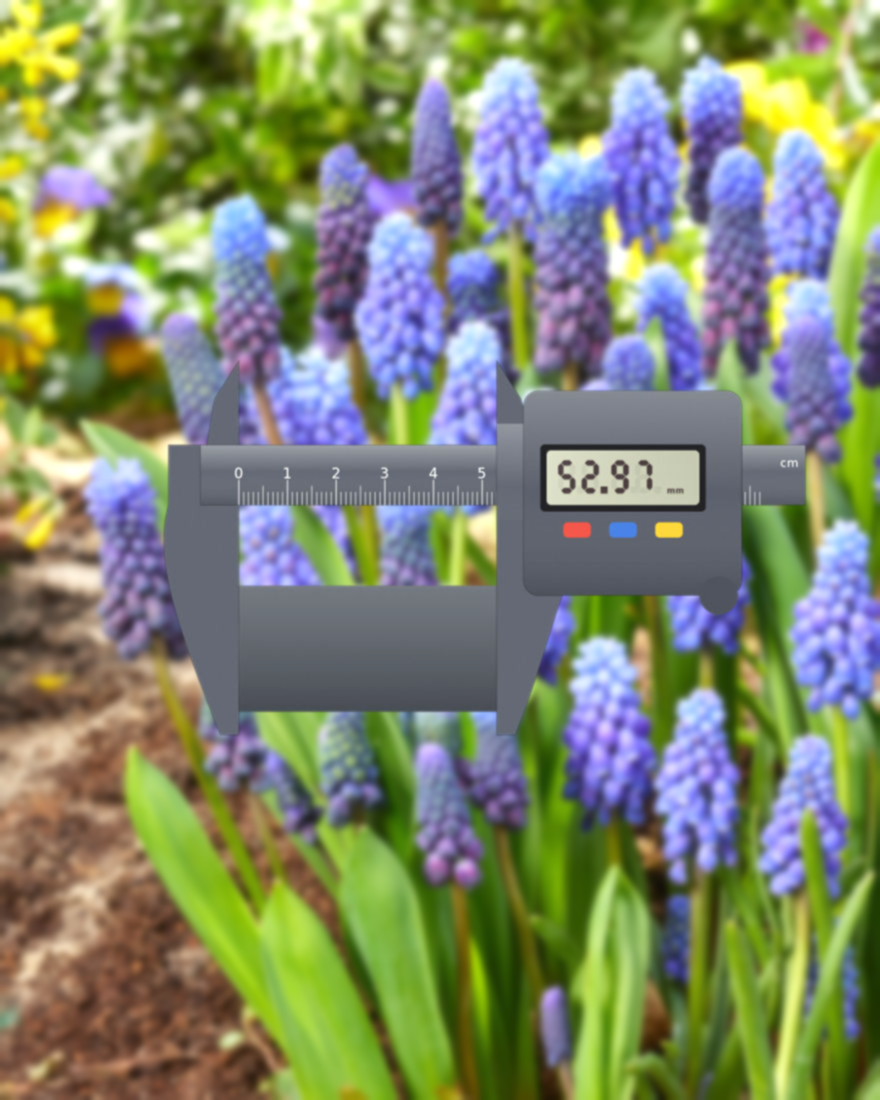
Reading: value=52.97 unit=mm
